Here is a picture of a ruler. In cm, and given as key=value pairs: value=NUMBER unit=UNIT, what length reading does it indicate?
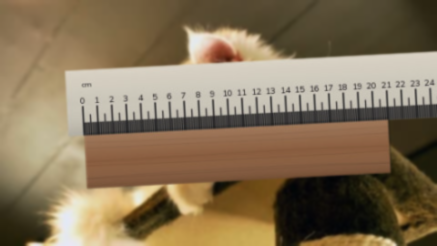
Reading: value=21 unit=cm
